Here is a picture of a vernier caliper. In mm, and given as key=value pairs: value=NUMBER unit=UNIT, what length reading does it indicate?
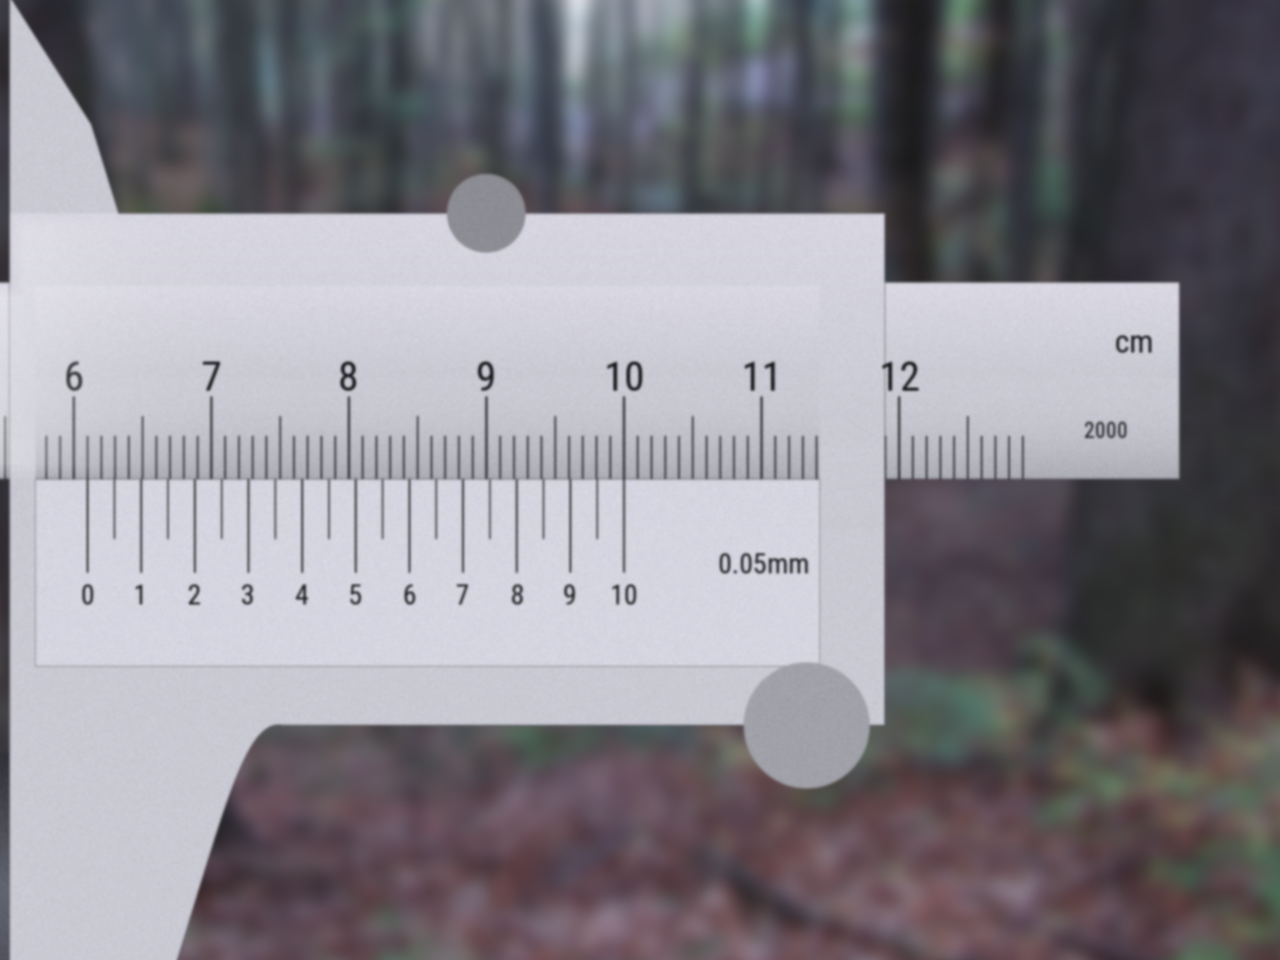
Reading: value=61.0 unit=mm
